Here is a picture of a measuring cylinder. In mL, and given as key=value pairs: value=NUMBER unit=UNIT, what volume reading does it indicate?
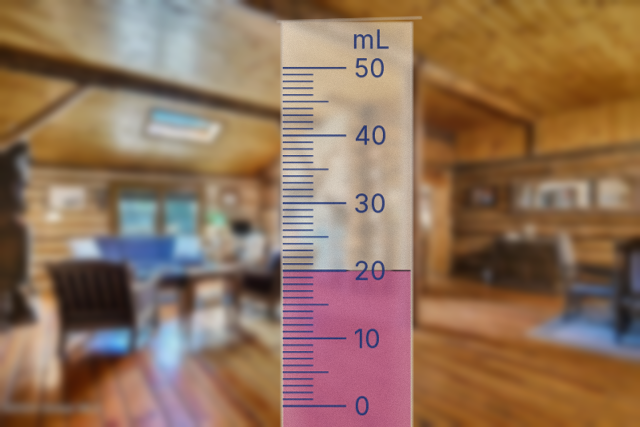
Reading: value=20 unit=mL
